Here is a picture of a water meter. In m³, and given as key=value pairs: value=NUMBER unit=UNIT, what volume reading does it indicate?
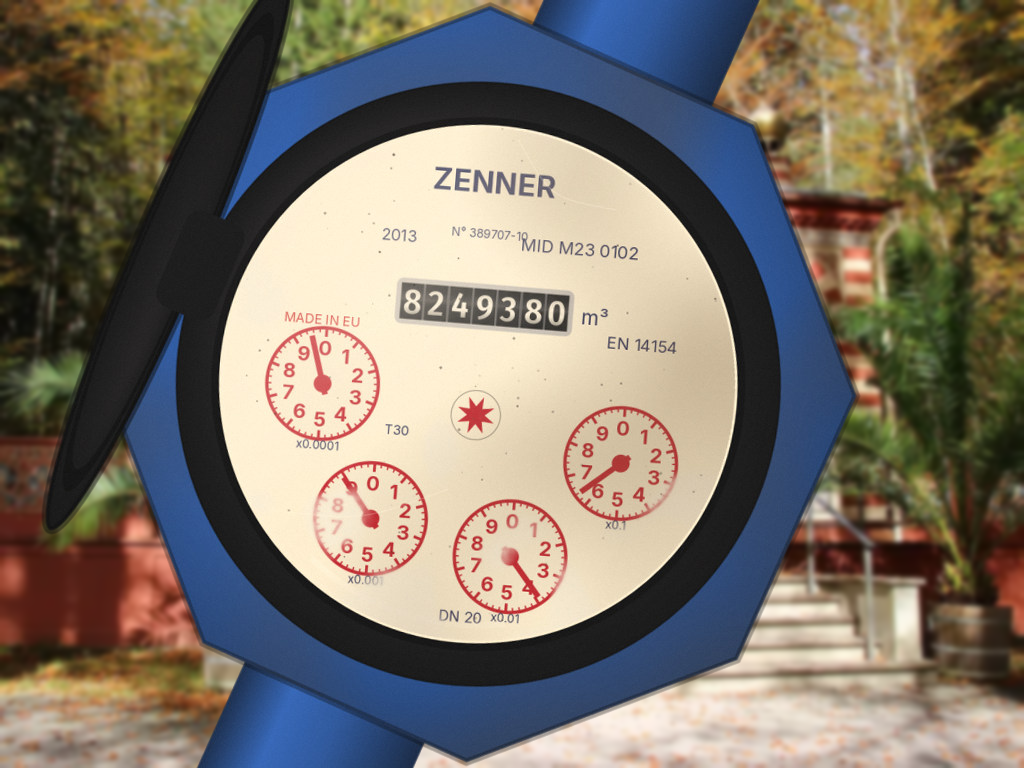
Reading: value=8249380.6389 unit=m³
